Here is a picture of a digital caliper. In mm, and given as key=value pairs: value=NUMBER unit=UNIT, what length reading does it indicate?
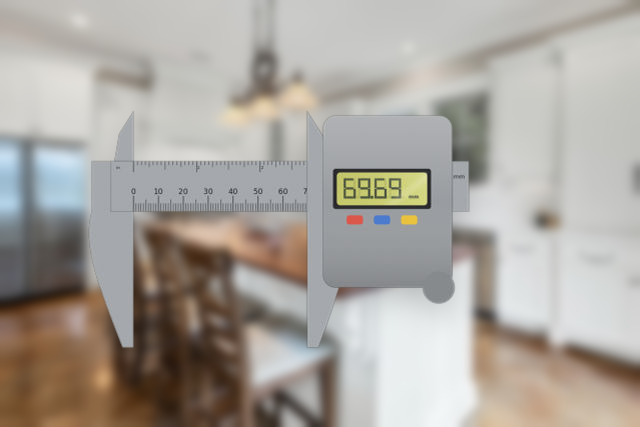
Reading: value=69.69 unit=mm
